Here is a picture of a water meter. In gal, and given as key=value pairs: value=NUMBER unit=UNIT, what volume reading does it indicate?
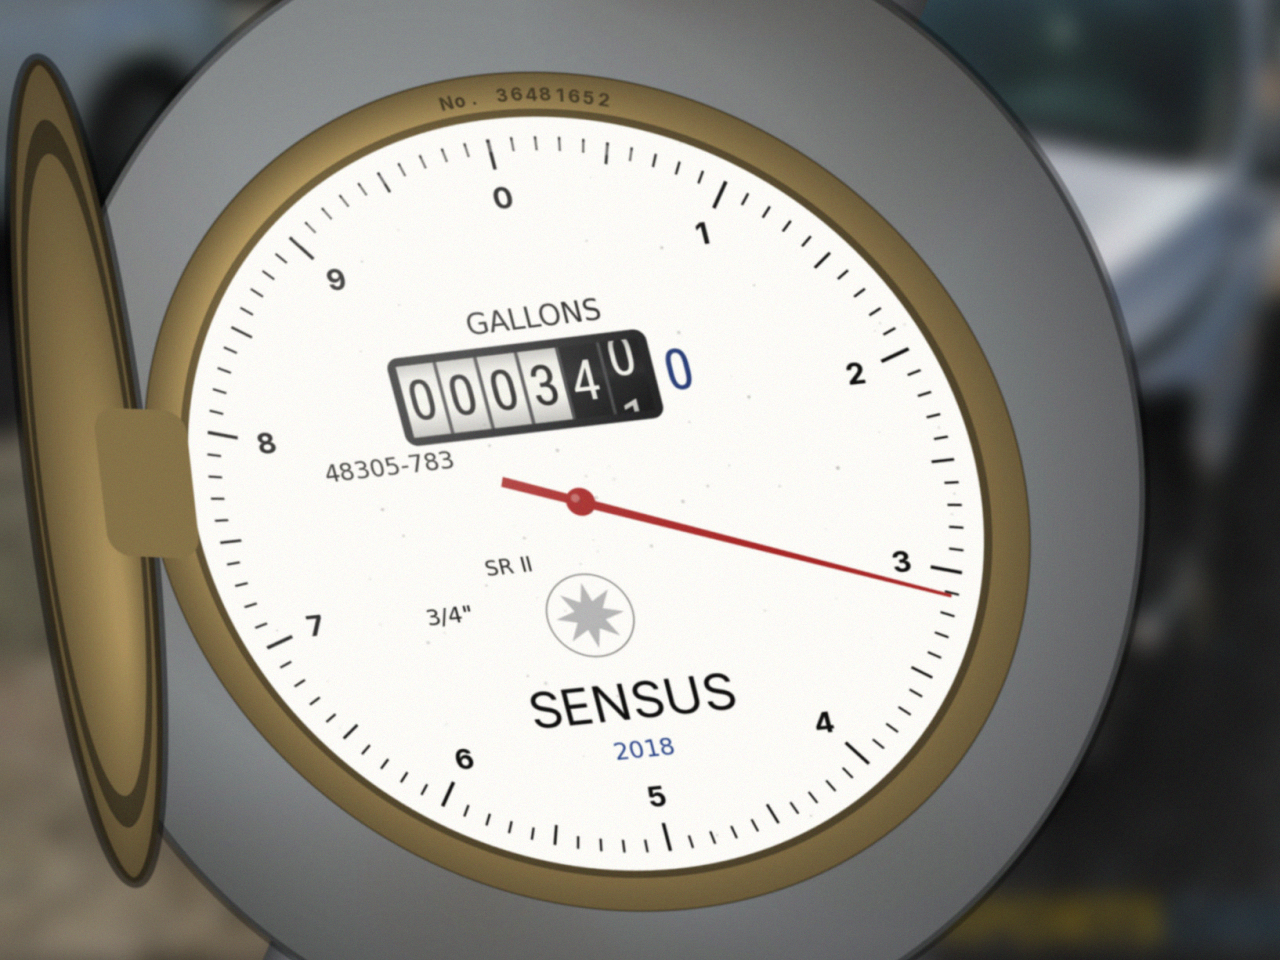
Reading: value=3403.1 unit=gal
